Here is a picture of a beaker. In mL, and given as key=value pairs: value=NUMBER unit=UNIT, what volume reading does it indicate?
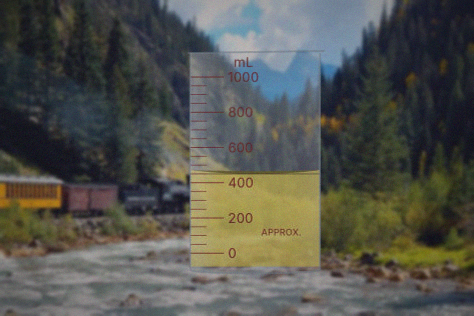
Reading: value=450 unit=mL
